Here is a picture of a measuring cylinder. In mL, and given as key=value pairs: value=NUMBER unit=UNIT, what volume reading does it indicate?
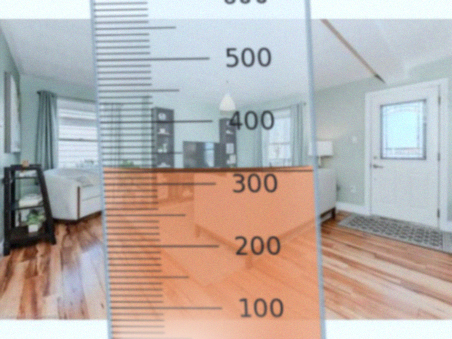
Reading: value=320 unit=mL
